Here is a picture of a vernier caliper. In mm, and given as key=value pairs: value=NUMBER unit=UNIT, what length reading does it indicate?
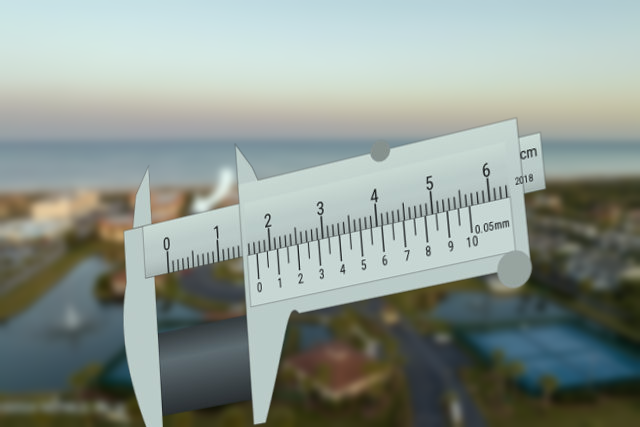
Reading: value=17.5 unit=mm
